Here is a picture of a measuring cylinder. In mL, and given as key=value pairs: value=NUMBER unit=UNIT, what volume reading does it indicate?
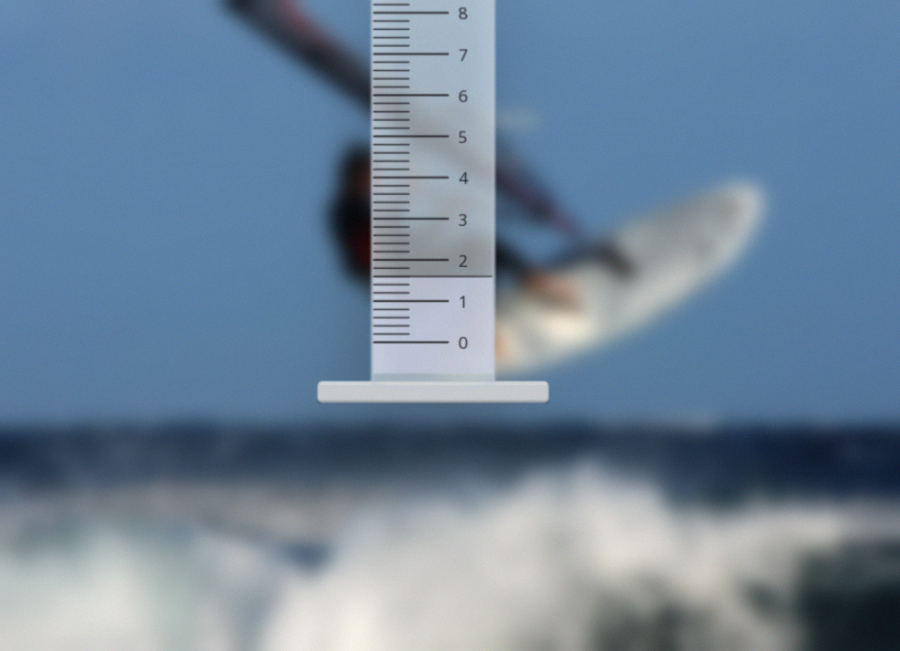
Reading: value=1.6 unit=mL
